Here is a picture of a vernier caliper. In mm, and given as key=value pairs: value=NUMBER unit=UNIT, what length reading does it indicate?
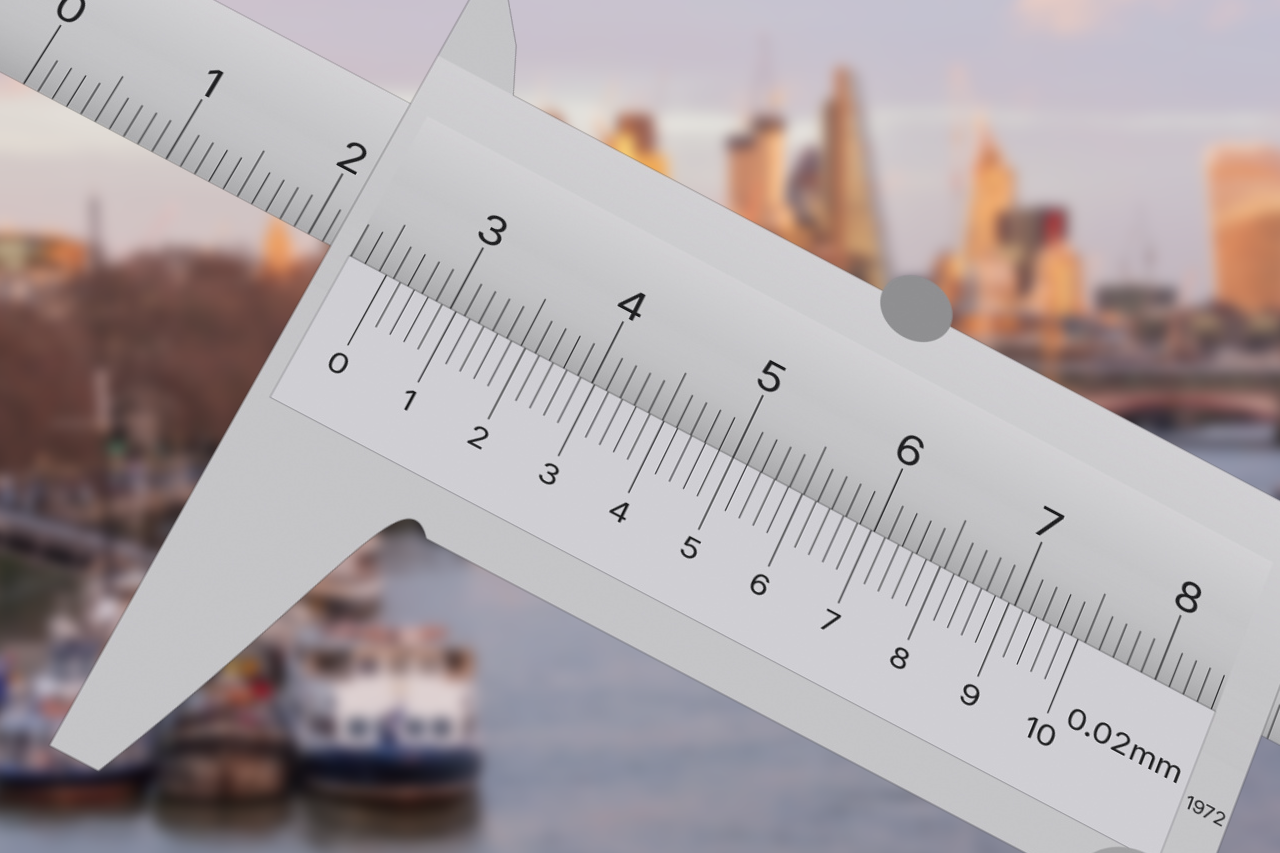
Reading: value=25.5 unit=mm
